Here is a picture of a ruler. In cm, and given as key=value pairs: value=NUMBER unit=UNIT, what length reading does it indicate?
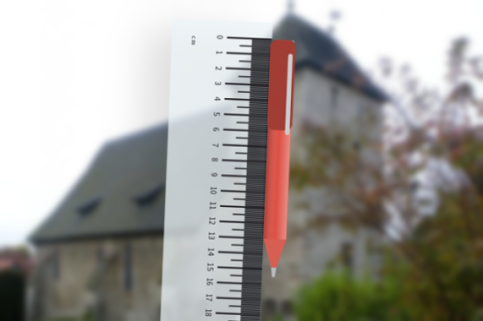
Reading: value=15.5 unit=cm
